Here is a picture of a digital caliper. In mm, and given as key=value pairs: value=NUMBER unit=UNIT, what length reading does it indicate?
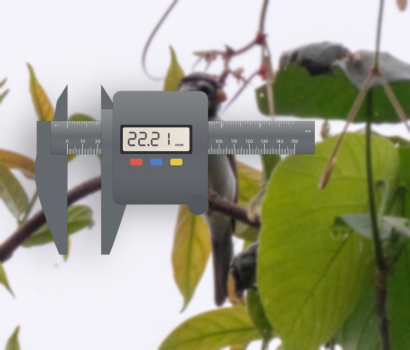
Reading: value=22.21 unit=mm
